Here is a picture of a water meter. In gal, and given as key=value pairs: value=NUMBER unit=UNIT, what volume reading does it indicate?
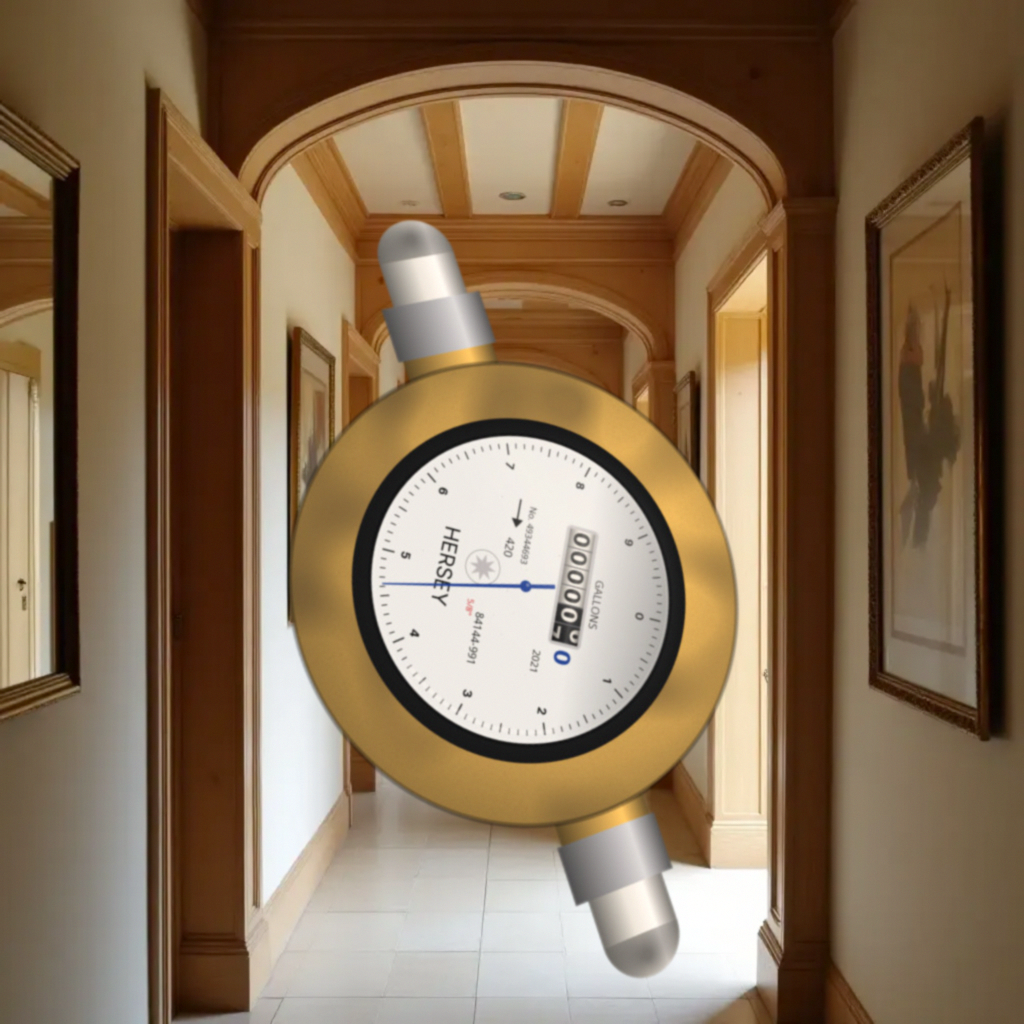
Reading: value=64.6 unit=gal
